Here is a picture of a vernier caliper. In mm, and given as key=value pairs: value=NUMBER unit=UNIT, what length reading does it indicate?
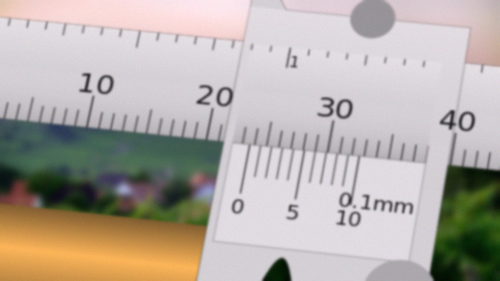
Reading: value=23.6 unit=mm
